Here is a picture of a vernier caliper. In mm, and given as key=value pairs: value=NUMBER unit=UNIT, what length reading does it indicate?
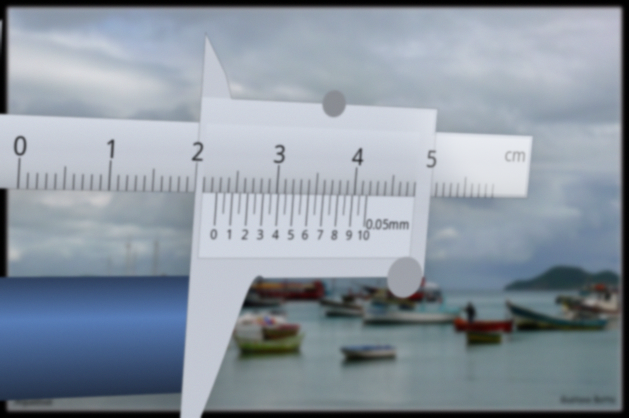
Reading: value=22.6 unit=mm
